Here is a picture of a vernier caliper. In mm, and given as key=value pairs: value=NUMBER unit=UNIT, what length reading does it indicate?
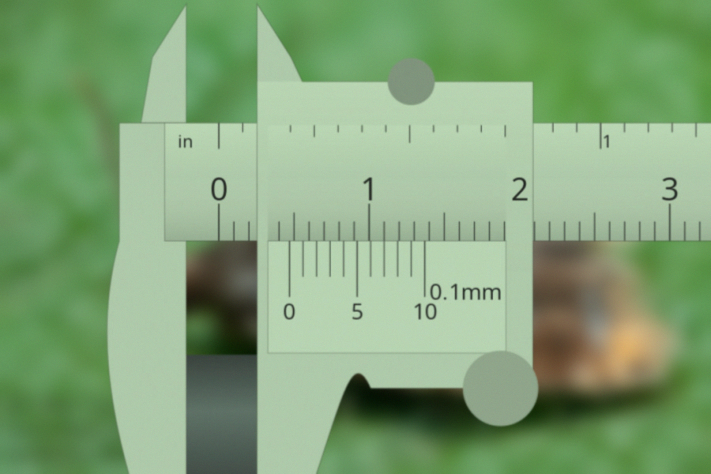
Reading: value=4.7 unit=mm
